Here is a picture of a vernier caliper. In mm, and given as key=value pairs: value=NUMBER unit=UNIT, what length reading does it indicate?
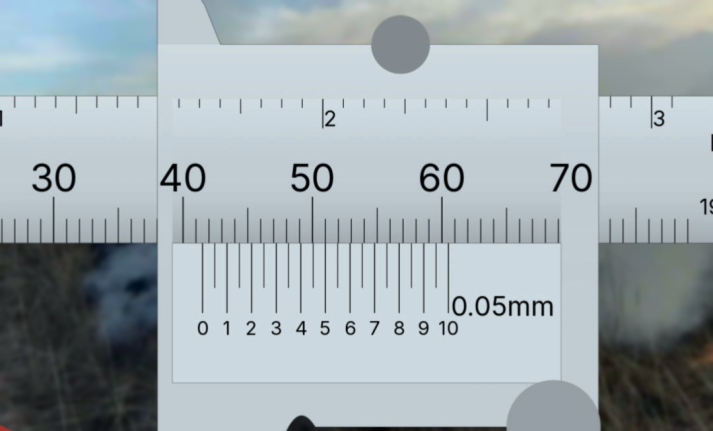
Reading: value=41.5 unit=mm
